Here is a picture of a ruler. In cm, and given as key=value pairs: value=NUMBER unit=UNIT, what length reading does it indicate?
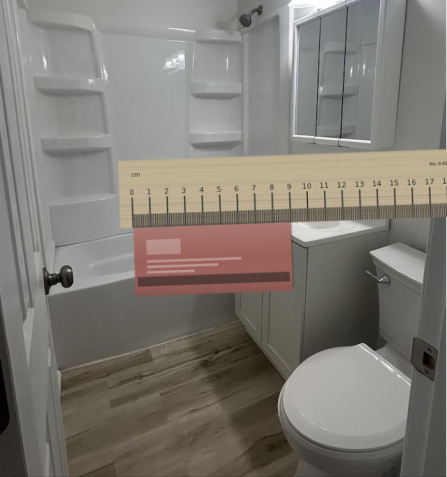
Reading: value=9 unit=cm
